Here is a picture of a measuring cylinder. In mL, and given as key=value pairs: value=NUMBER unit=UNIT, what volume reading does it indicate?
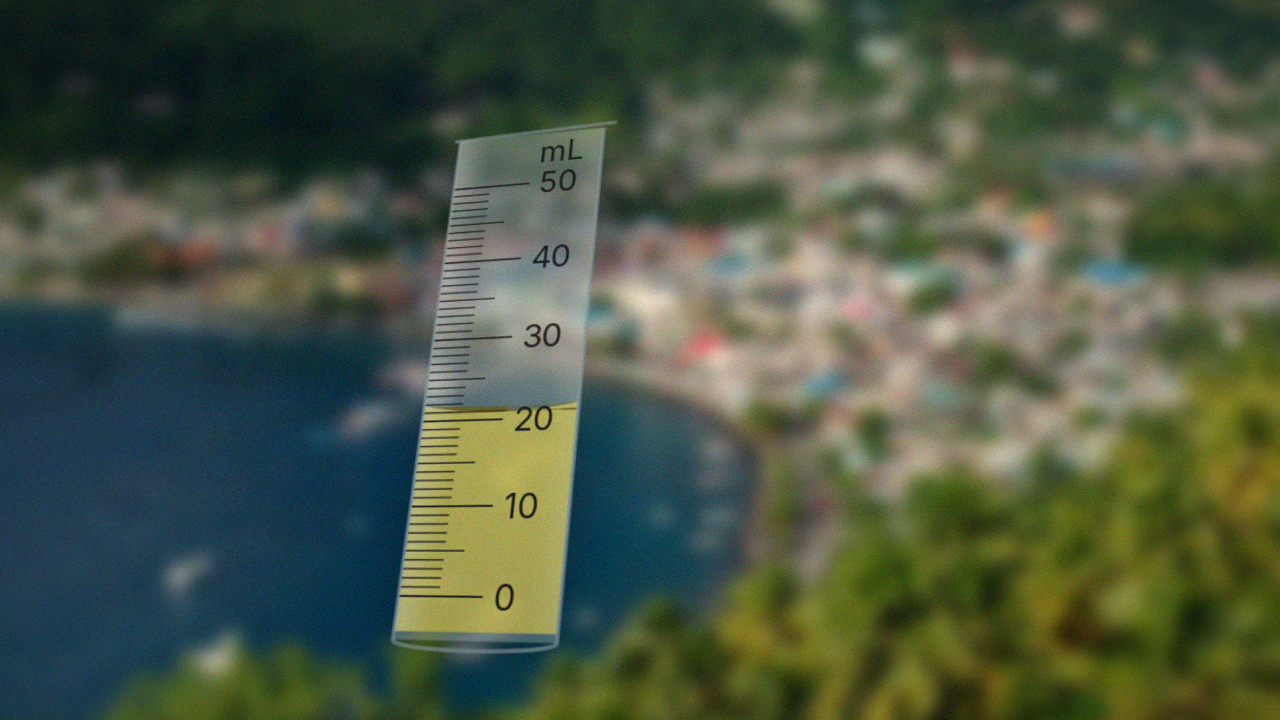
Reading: value=21 unit=mL
